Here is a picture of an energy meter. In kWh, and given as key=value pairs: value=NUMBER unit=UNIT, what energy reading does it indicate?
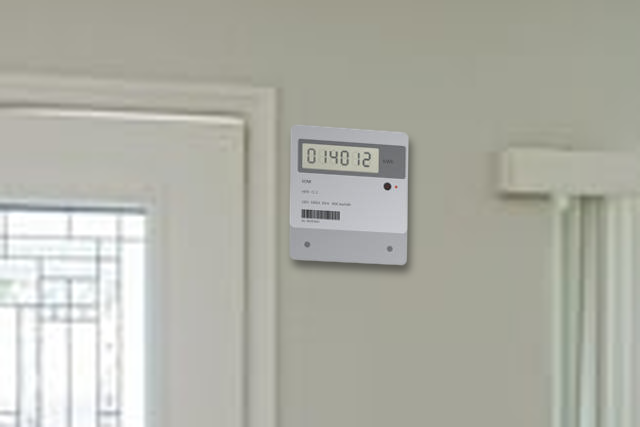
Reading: value=14012 unit=kWh
